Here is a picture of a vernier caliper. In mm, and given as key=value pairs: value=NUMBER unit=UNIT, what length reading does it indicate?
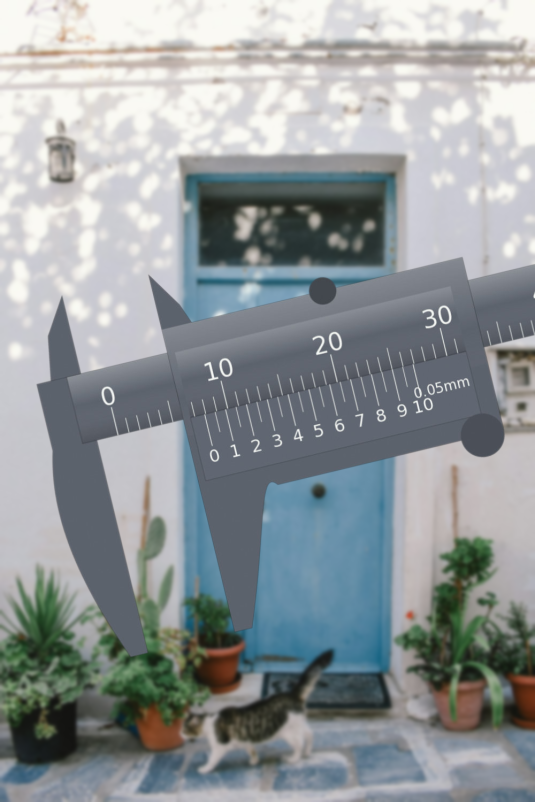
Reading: value=7.9 unit=mm
